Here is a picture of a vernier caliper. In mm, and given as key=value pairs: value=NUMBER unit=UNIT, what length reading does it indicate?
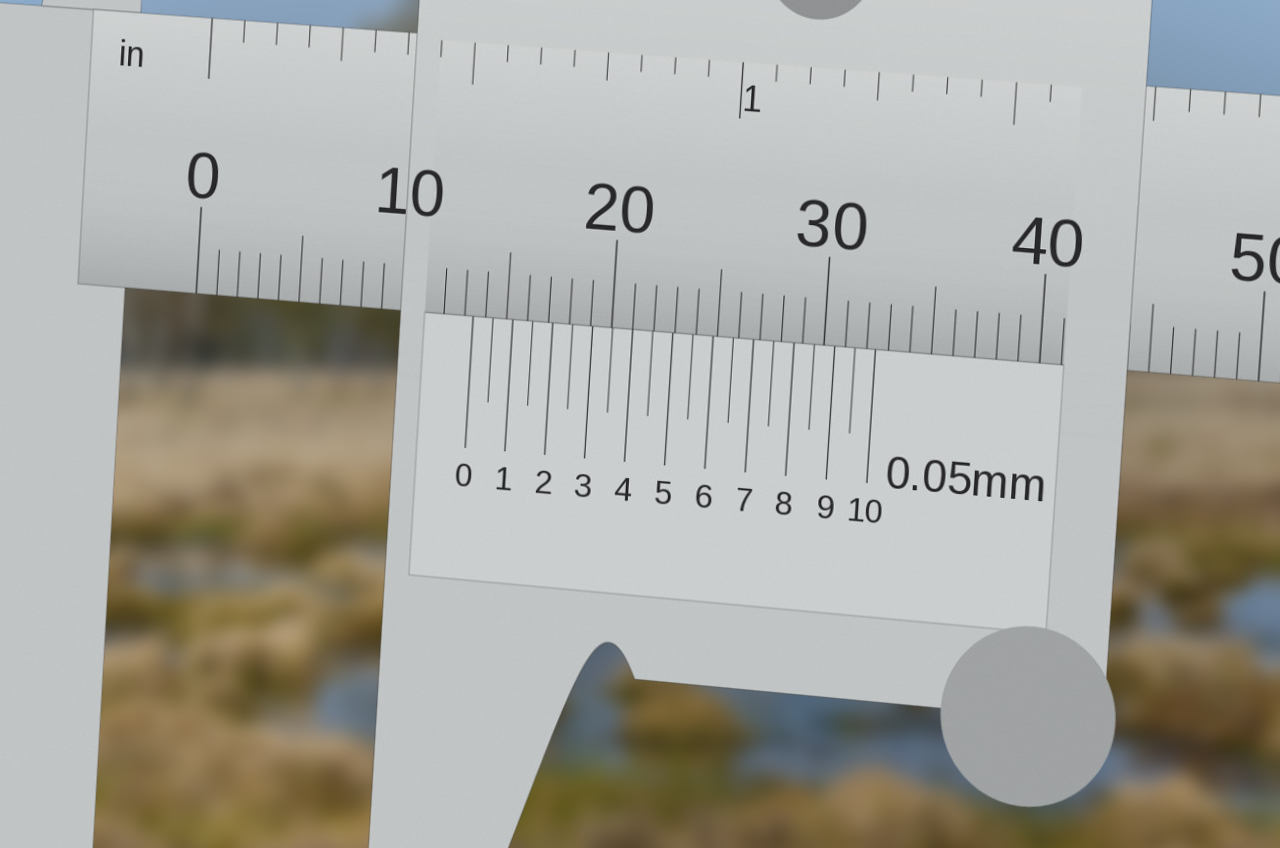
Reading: value=13.4 unit=mm
